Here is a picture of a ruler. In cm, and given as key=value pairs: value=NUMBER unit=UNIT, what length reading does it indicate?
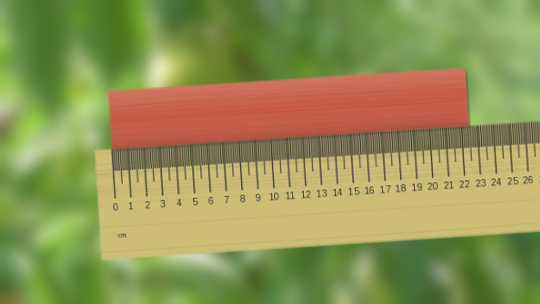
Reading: value=22.5 unit=cm
